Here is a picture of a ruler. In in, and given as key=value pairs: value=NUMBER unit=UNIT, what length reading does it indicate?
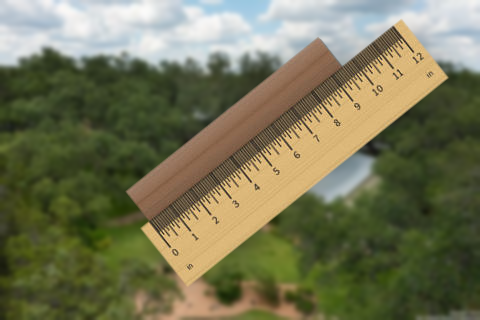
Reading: value=9.5 unit=in
